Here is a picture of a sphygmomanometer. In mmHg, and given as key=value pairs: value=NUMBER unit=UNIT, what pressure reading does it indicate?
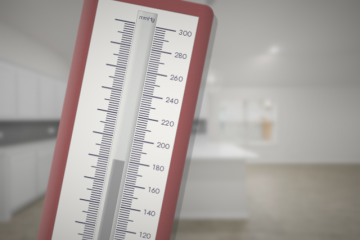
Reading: value=180 unit=mmHg
